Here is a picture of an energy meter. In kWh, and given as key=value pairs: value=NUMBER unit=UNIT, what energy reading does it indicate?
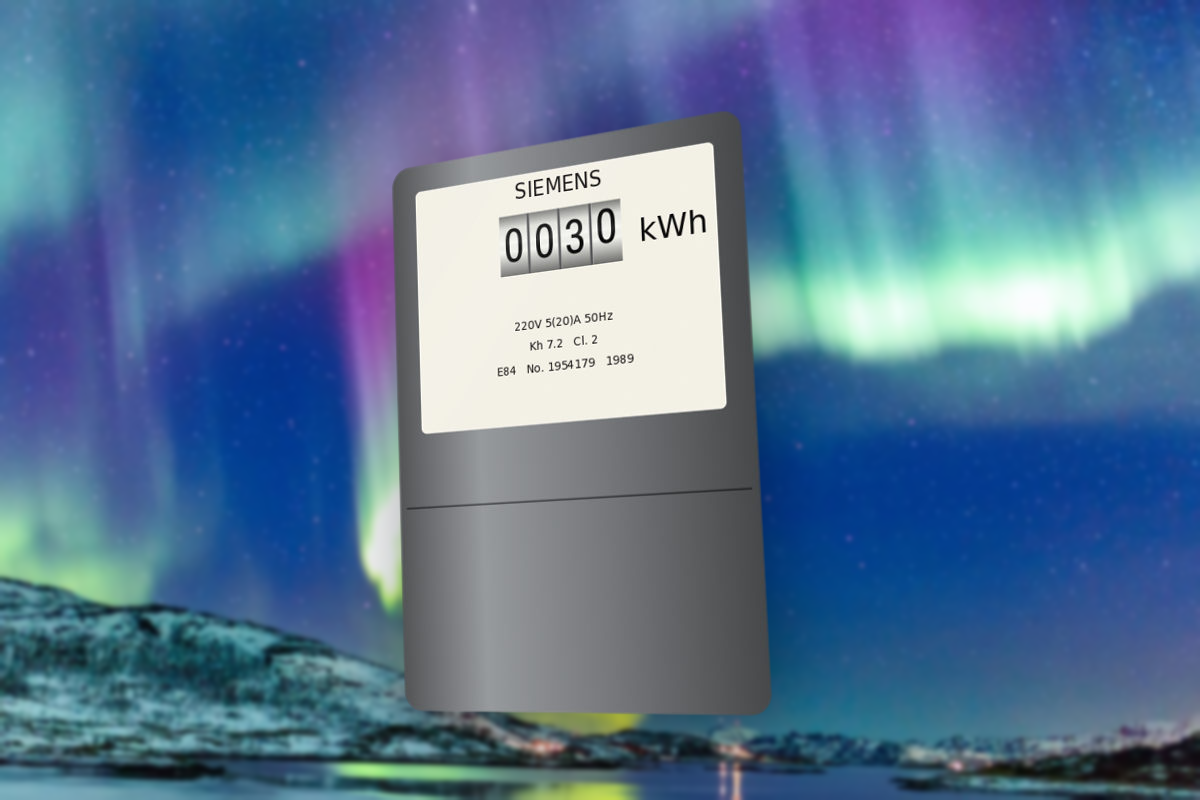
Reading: value=30 unit=kWh
